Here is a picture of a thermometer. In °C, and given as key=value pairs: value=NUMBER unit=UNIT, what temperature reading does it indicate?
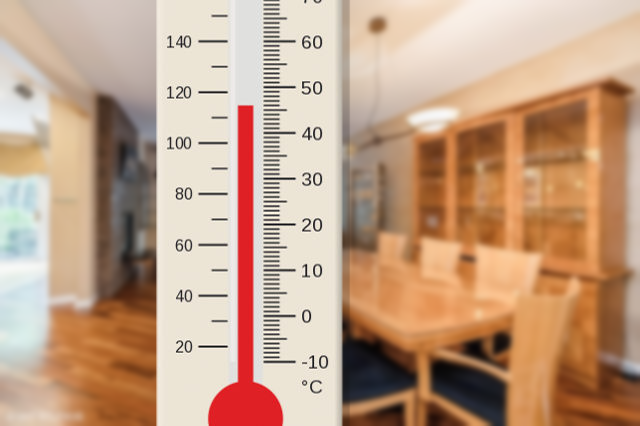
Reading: value=46 unit=°C
